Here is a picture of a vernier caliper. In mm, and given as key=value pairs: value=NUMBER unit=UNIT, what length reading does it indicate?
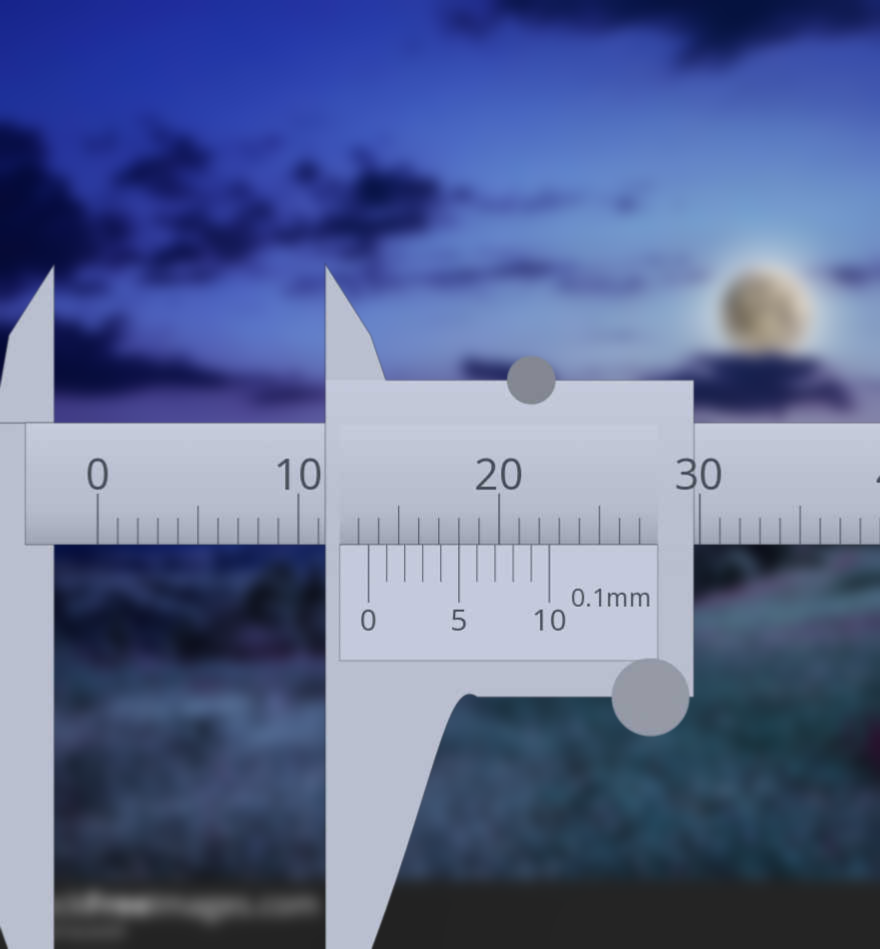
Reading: value=13.5 unit=mm
